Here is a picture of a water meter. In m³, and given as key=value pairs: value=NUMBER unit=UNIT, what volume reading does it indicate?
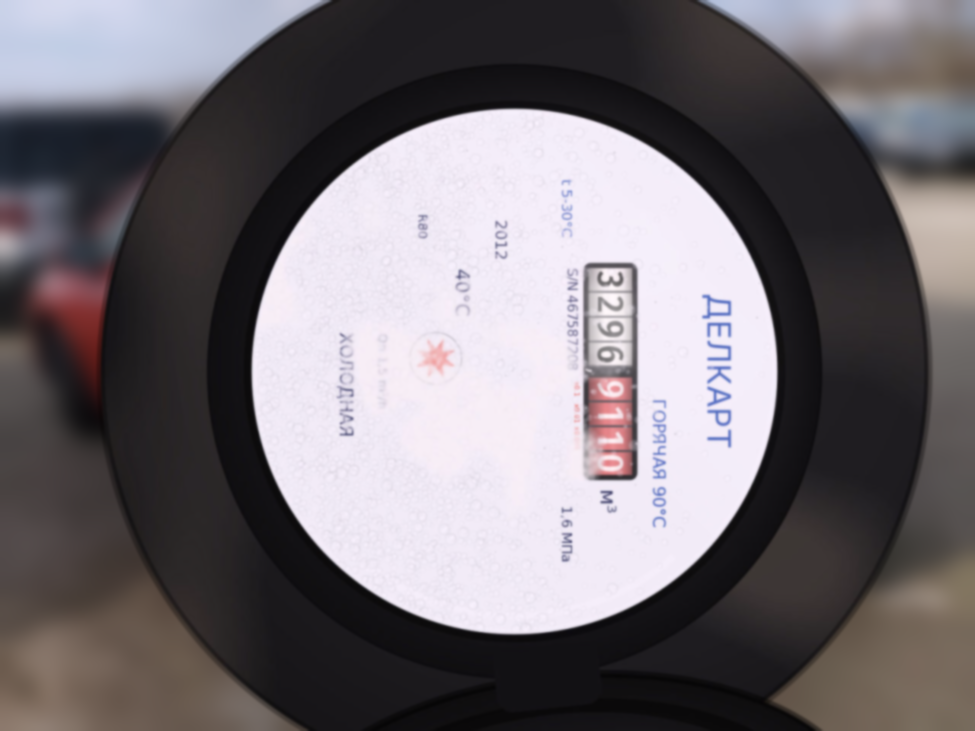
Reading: value=3296.9110 unit=m³
